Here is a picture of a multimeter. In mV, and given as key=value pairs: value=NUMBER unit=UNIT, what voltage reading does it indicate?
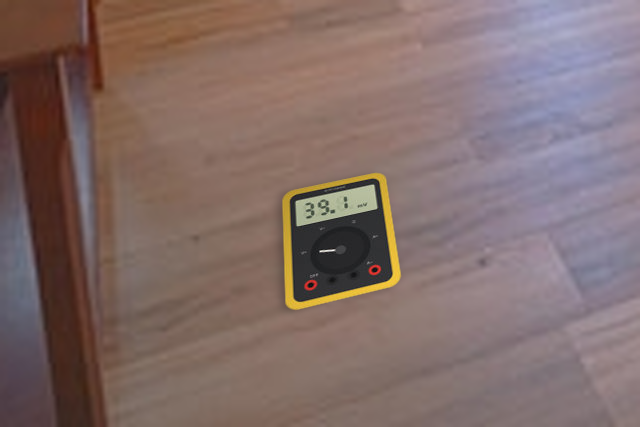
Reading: value=39.1 unit=mV
